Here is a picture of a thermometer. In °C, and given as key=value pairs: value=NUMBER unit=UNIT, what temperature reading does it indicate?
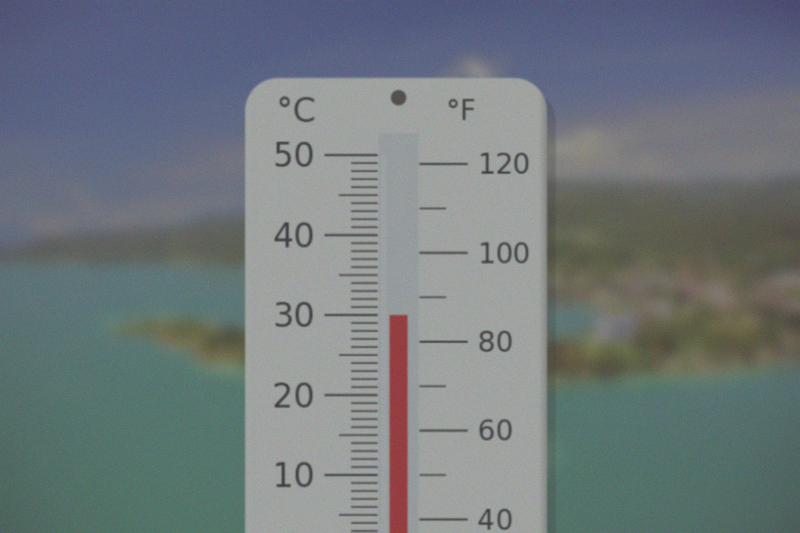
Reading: value=30 unit=°C
